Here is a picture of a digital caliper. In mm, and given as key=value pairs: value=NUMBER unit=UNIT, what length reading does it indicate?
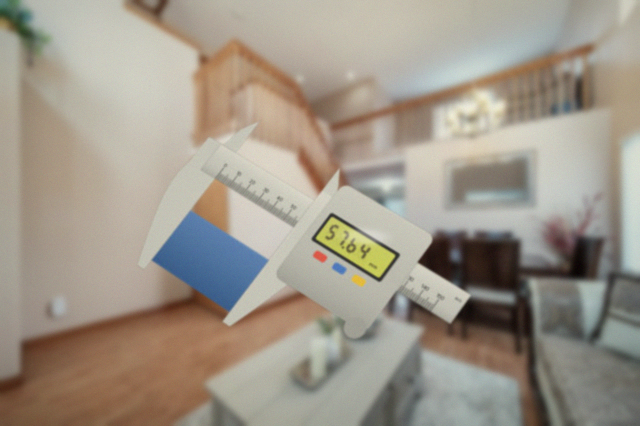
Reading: value=57.64 unit=mm
